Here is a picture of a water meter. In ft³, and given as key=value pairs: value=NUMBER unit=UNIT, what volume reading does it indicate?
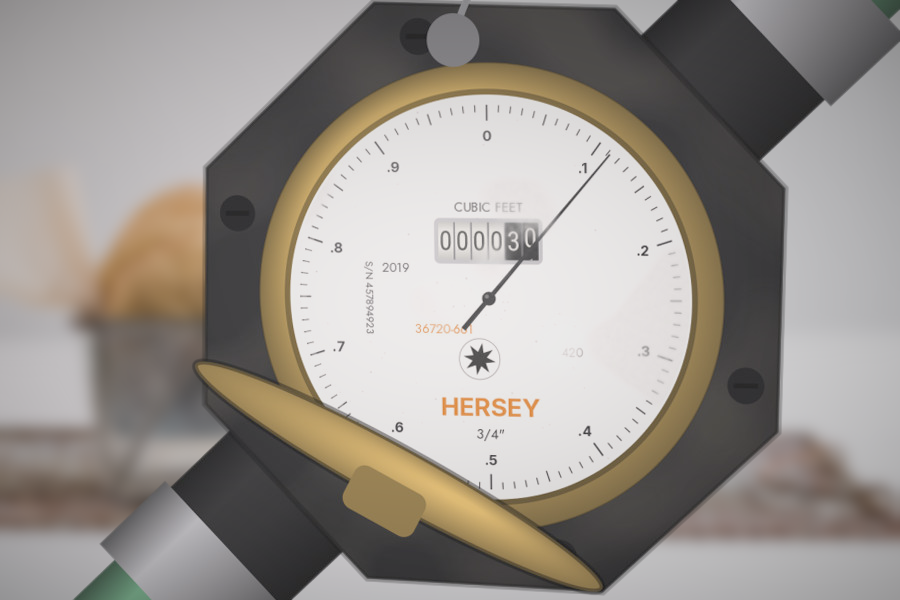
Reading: value=30.11 unit=ft³
